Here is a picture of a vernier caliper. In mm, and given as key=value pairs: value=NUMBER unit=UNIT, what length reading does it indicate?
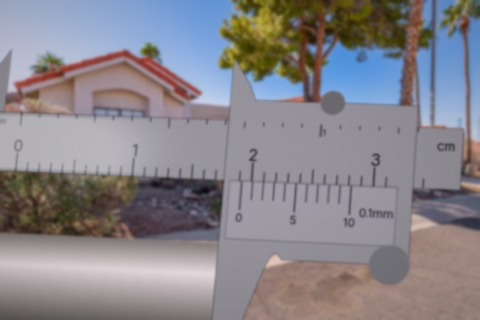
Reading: value=19.2 unit=mm
